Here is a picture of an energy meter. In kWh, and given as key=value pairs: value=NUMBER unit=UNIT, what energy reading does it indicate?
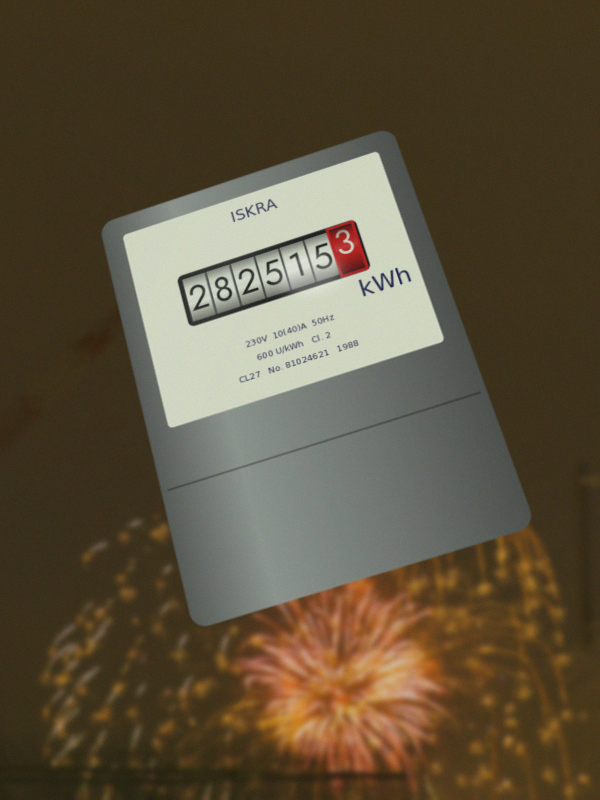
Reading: value=282515.3 unit=kWh
